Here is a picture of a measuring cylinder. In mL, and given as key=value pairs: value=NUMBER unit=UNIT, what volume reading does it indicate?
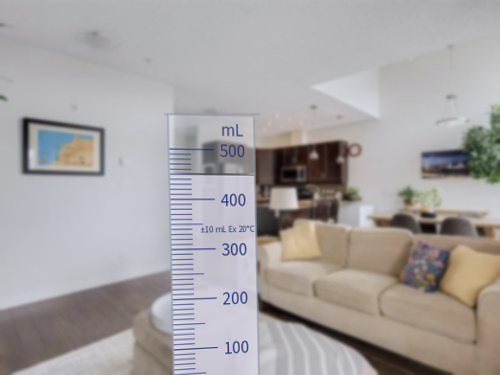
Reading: value=450 unit=mL
